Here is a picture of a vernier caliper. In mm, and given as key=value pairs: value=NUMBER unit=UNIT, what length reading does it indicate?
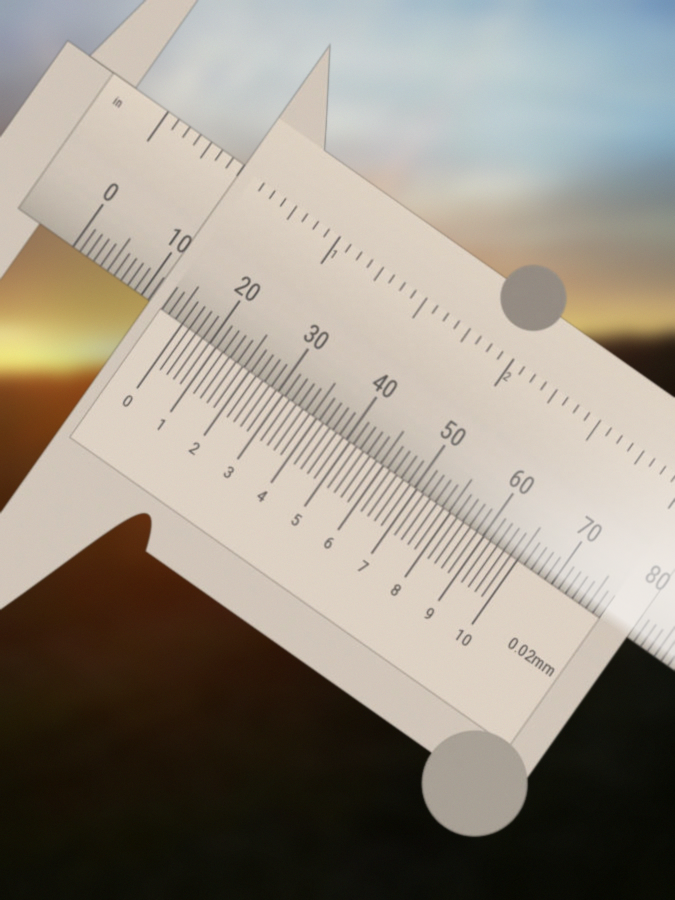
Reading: value=16.0 unit=mm
